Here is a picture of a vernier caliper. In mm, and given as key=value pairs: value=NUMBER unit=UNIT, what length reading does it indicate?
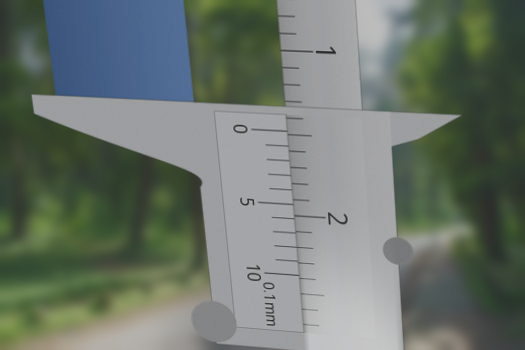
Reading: value=14.8 unit=mm
